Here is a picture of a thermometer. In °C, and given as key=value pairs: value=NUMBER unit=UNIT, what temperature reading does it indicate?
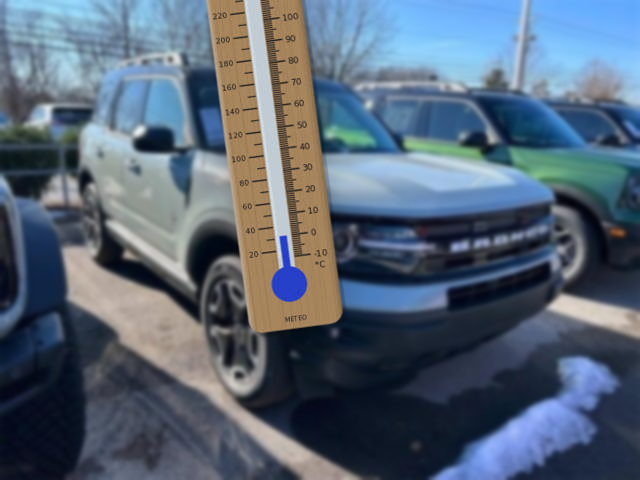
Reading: value=0 unit=°C
